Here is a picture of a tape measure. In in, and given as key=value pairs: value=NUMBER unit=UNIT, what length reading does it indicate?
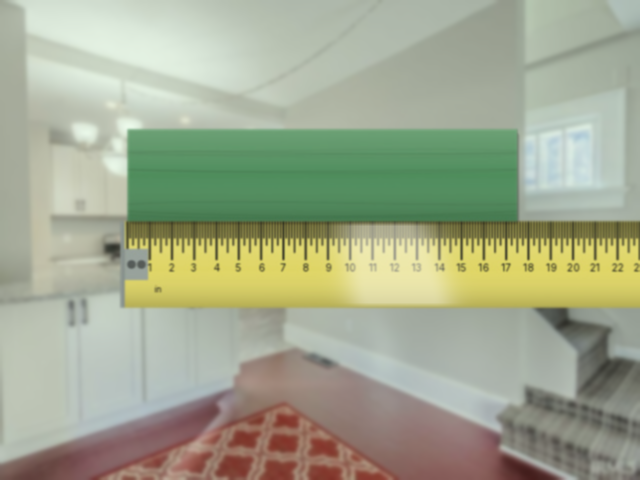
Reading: value=17.5 unit=in
